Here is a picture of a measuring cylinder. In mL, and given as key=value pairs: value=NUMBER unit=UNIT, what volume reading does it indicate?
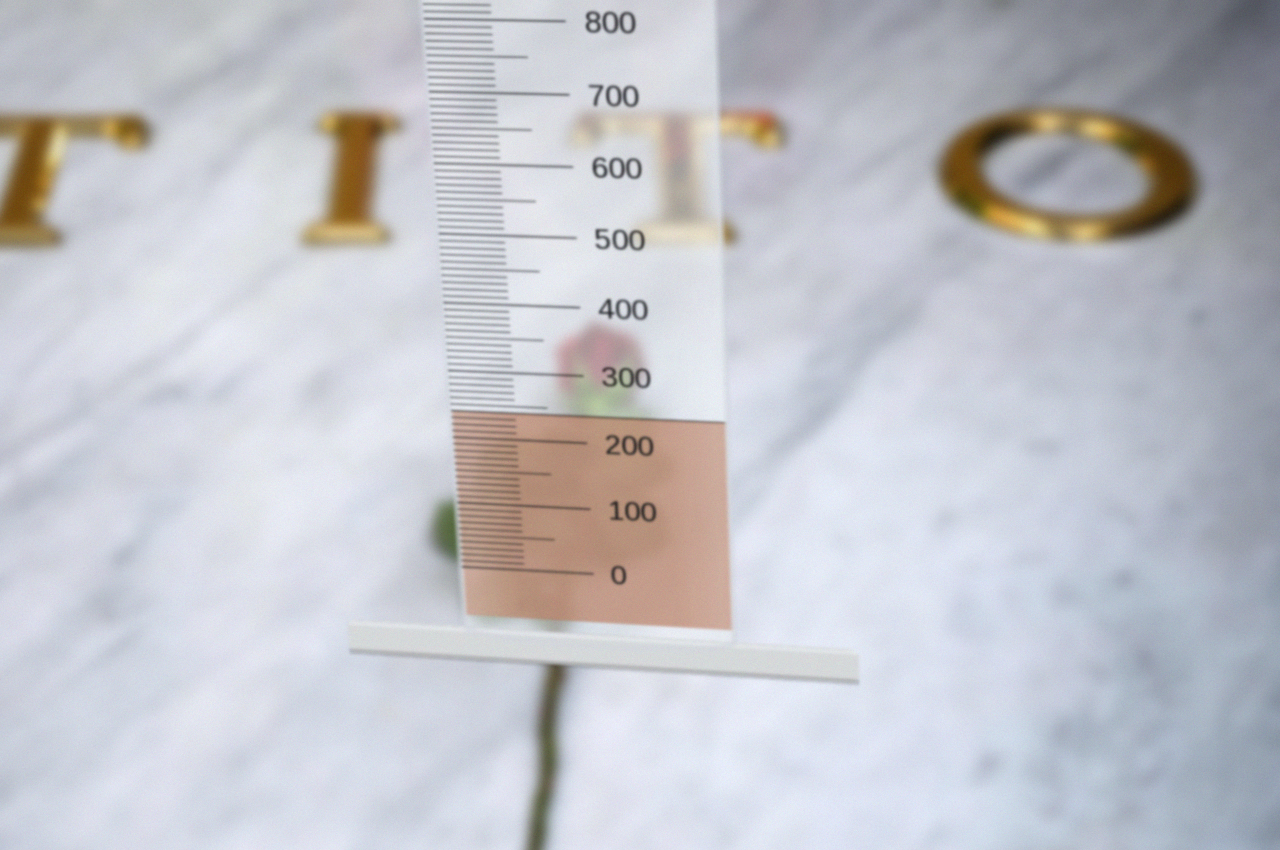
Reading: value=240 unit=mL
